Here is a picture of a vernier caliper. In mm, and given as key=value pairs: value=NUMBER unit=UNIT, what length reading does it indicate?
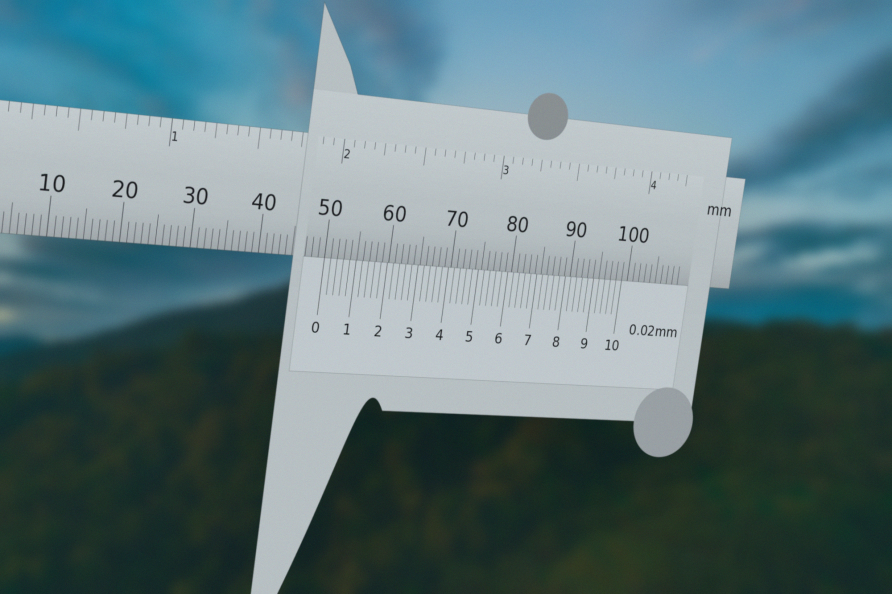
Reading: value=50.0 unit=mm
